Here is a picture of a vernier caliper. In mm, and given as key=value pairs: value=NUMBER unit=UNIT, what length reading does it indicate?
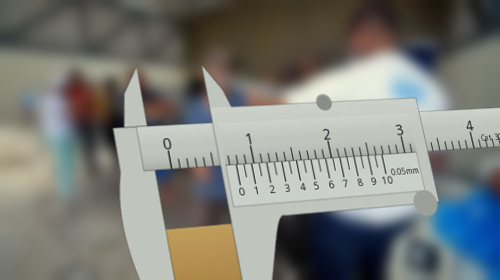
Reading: value=7.8 unit=mm
